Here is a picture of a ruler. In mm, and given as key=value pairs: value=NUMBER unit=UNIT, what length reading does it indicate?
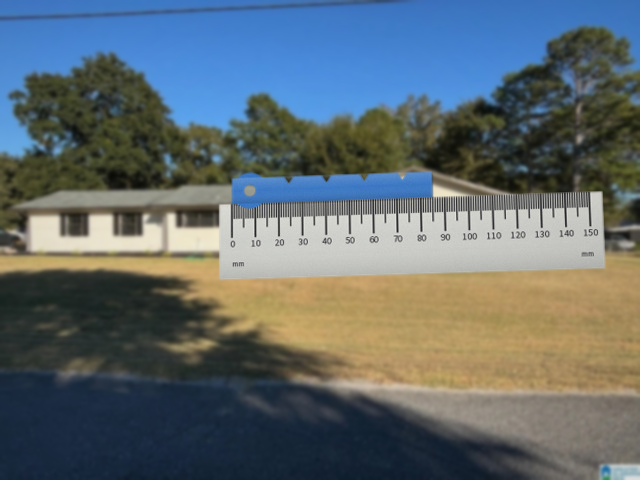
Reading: value=85 unit=mm
